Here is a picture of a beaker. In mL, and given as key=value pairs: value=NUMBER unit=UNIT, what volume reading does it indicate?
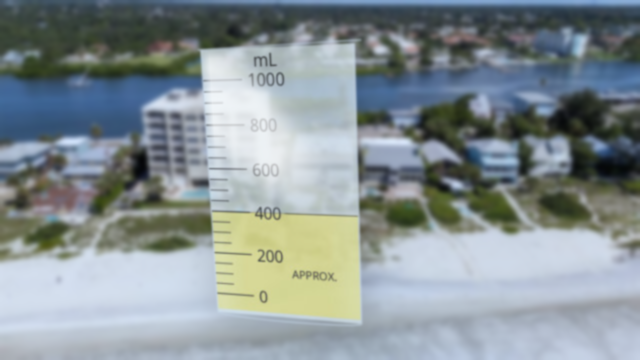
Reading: value=400 unit=mL
